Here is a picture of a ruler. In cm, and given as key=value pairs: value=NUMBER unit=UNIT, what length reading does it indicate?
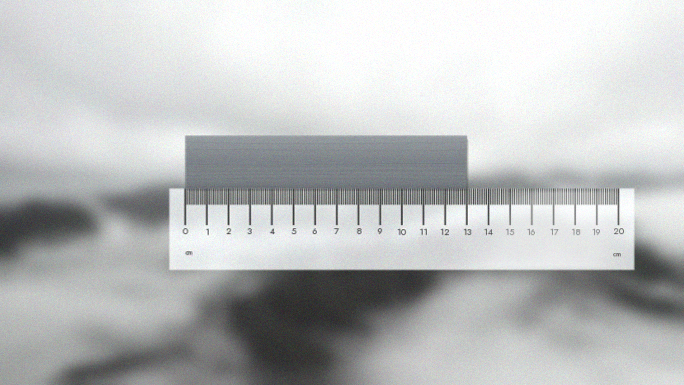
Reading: value=13 unit=cm
